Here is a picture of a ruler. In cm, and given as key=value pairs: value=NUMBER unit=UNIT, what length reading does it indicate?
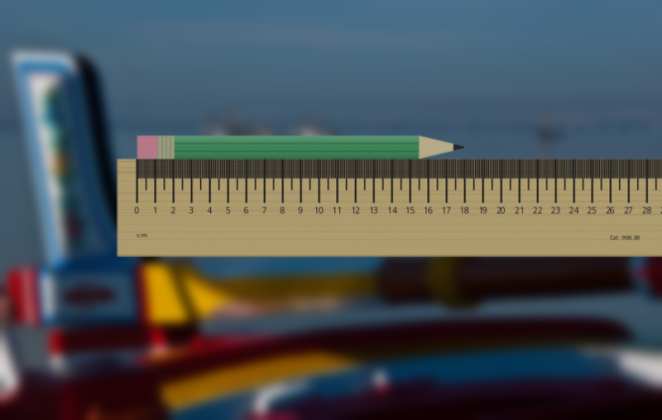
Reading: value=18 unit=cm
